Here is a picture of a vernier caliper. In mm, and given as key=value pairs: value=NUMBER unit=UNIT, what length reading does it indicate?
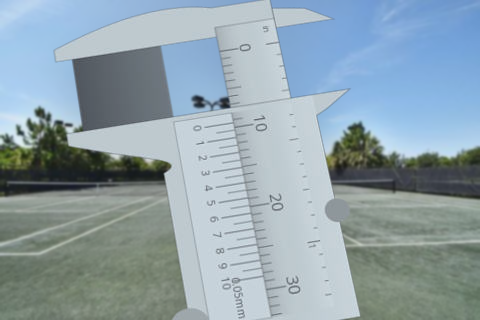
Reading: value=9.4 unit=mm
